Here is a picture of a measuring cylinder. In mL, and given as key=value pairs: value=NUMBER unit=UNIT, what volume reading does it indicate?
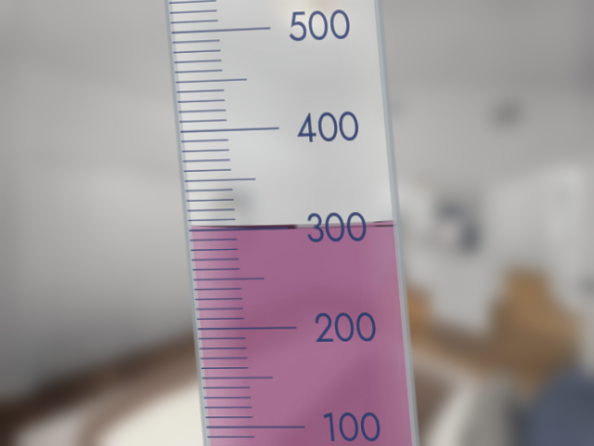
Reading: value=300 unit=mL
